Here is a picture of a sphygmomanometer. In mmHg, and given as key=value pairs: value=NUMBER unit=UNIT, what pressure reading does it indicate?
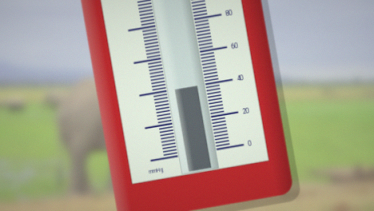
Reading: value=40 unit=mmHg
